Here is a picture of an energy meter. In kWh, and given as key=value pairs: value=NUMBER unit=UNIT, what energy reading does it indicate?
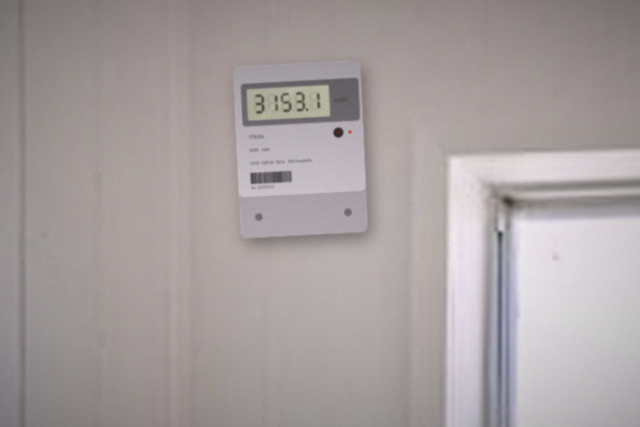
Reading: value=3153.1 unit=kWh
